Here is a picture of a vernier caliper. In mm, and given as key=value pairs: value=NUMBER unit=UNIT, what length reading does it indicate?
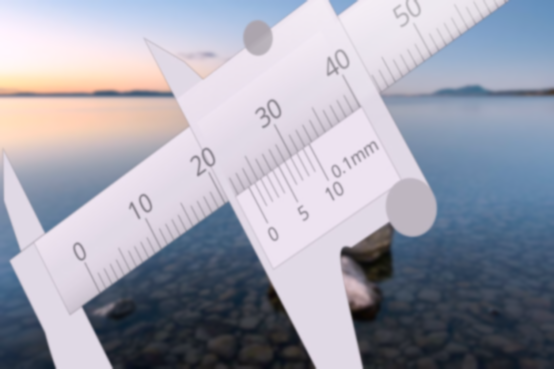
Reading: value=23.6 unit=mm
